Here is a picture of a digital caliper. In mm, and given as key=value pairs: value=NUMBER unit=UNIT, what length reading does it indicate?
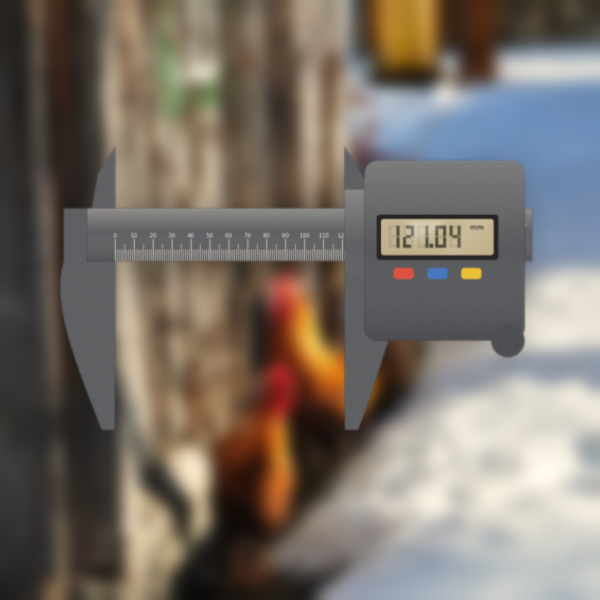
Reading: value=121.04 unit=mm
